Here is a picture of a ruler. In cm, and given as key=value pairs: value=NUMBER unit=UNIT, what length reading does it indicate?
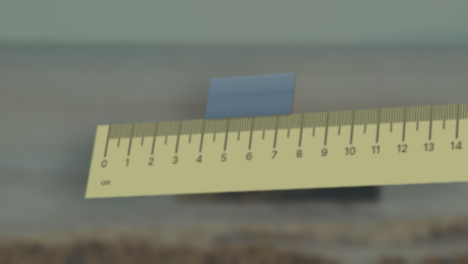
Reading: value=3.5 unit=cm
